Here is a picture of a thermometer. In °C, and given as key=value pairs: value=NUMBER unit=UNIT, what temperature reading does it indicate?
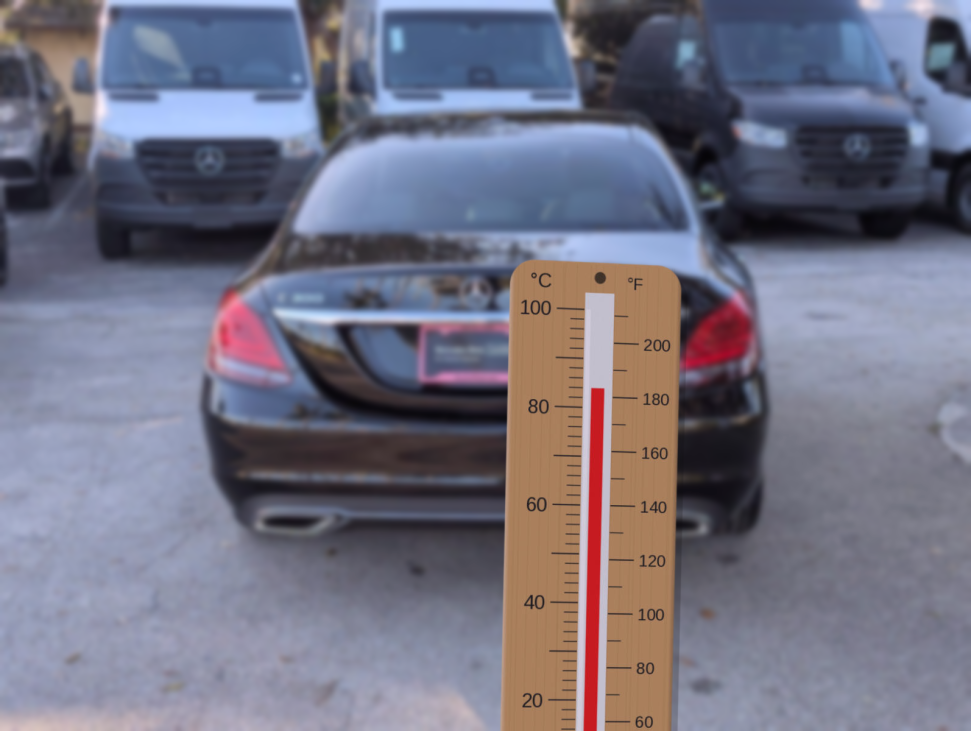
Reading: value=84 unit=°C
